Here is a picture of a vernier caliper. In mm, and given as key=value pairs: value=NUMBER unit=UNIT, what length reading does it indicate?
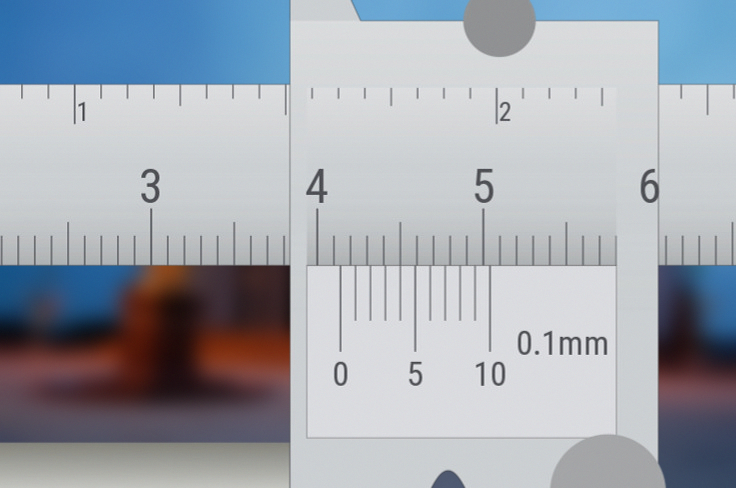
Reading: value=41.4 unit=mm
